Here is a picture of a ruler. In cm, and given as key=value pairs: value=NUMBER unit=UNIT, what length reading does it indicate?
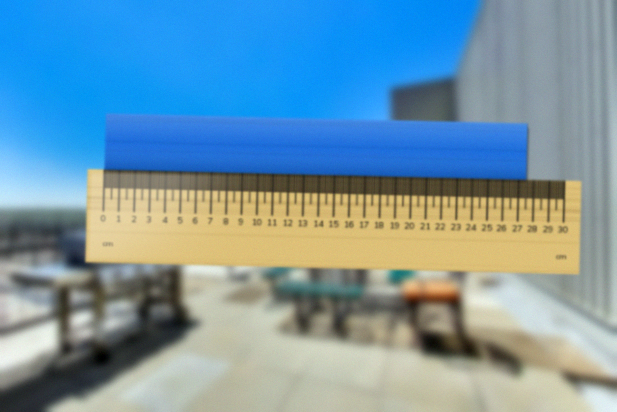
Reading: value=27.5 unit=cm
